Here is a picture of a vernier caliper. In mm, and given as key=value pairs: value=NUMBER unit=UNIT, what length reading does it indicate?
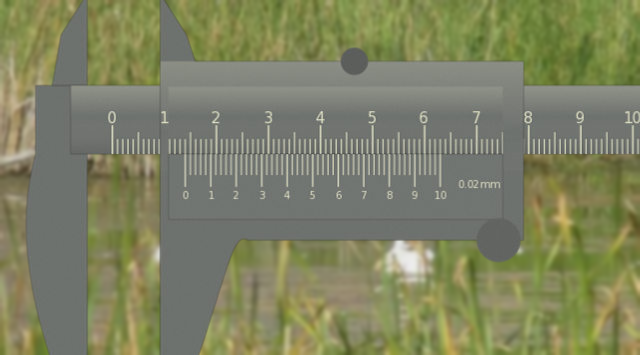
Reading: value=14.0 unit=mm
